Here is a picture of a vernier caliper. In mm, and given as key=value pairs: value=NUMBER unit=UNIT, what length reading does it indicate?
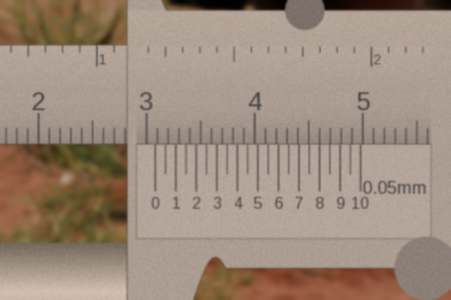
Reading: value=30.8 unit=mm
